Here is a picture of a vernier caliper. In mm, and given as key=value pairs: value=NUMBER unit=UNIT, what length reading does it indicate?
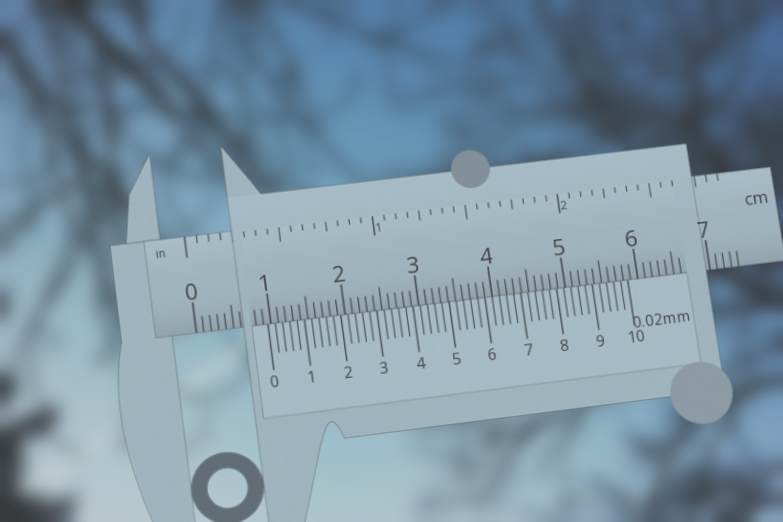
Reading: value=9.6 unit=mm
